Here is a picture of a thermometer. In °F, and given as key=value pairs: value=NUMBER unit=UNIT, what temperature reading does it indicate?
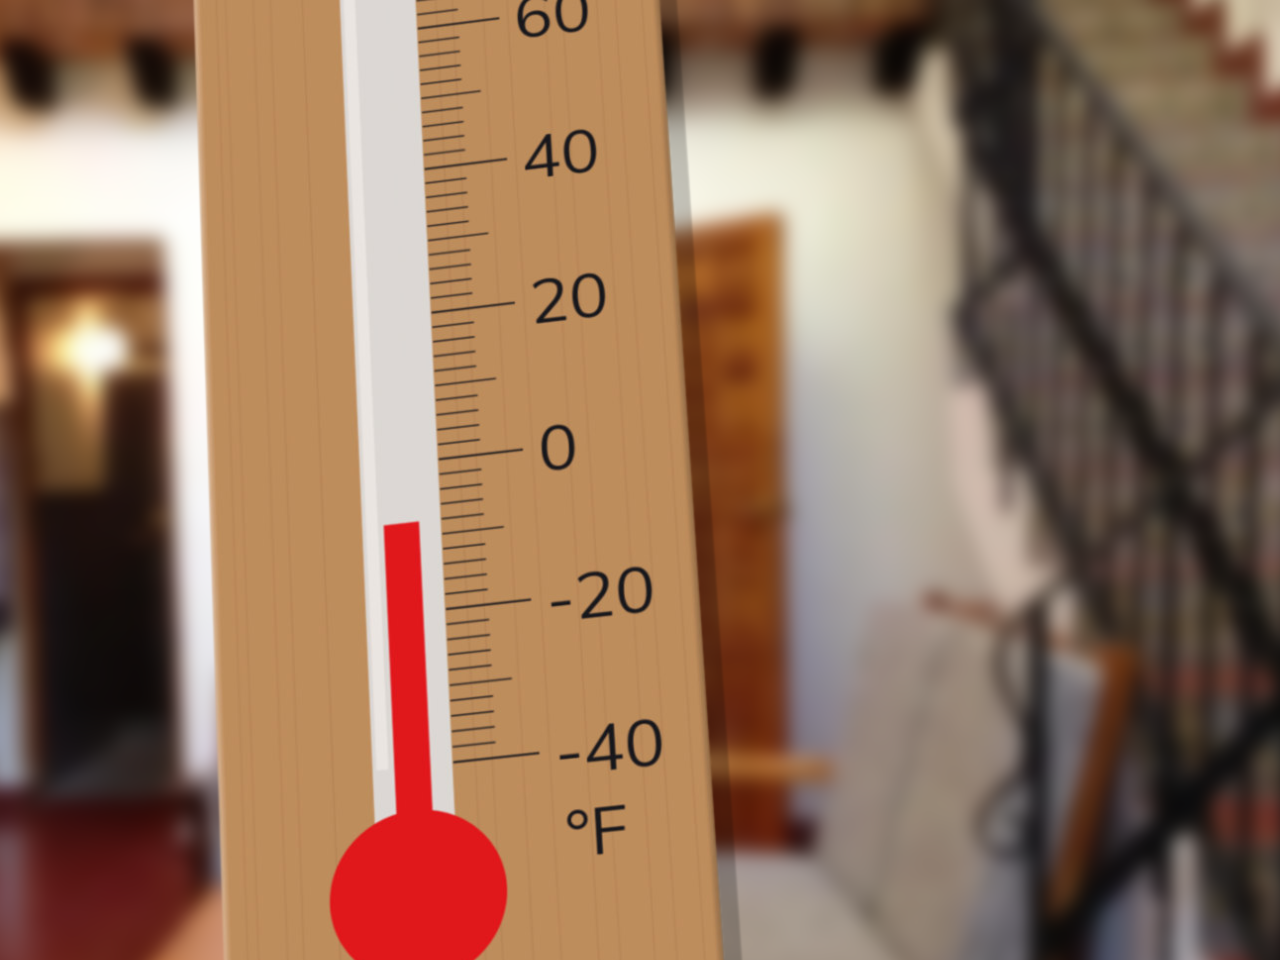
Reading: value=-8 unit=°F
